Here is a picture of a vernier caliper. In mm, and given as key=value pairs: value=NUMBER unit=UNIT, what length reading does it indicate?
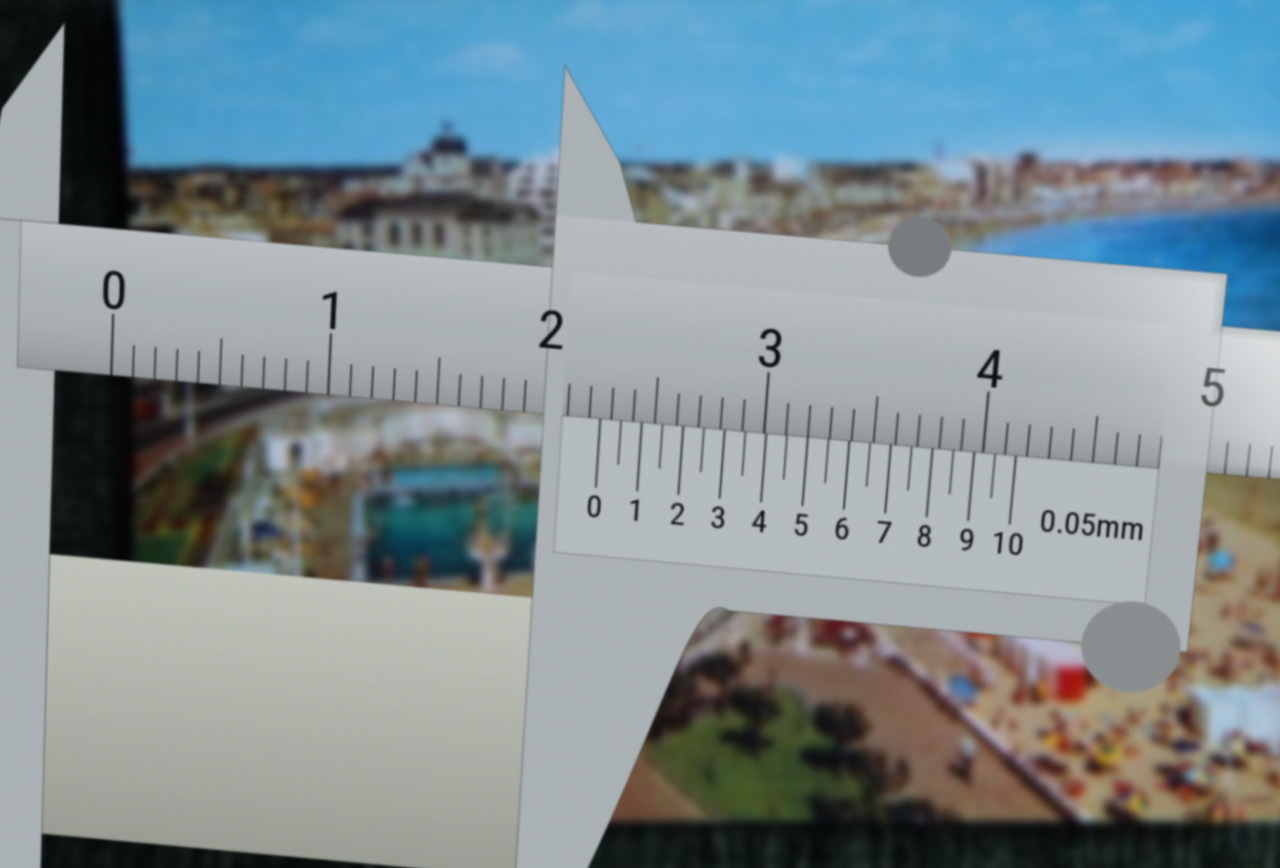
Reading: value=22.5 unit=mm
